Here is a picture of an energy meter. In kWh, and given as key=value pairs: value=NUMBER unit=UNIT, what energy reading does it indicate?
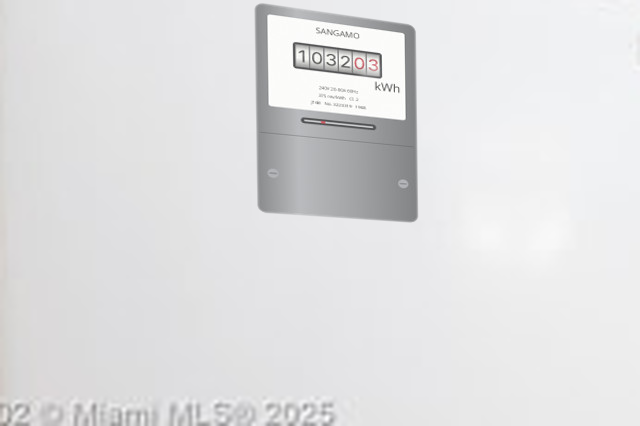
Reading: value=1032.03 unit=kWh
